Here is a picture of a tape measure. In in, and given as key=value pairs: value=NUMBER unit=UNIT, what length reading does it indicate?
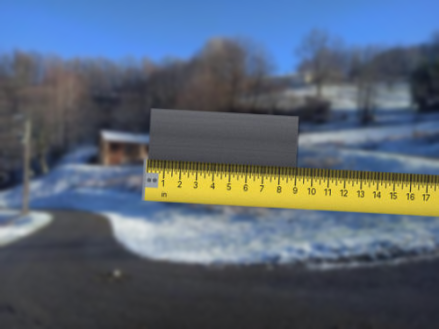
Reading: value=9 unit=in
